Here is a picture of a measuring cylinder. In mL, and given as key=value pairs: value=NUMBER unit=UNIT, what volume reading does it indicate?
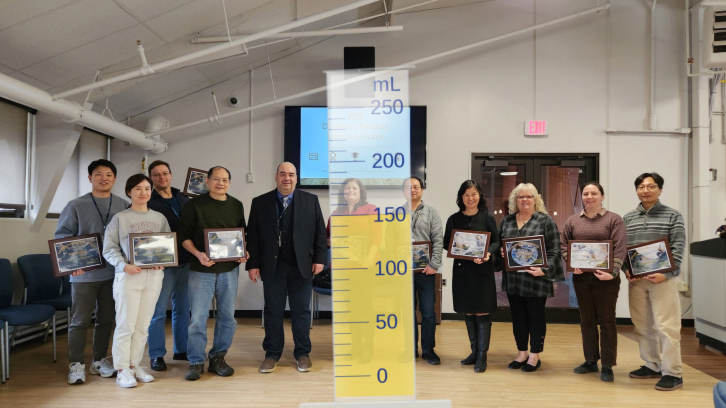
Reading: value=150 unit=mL
